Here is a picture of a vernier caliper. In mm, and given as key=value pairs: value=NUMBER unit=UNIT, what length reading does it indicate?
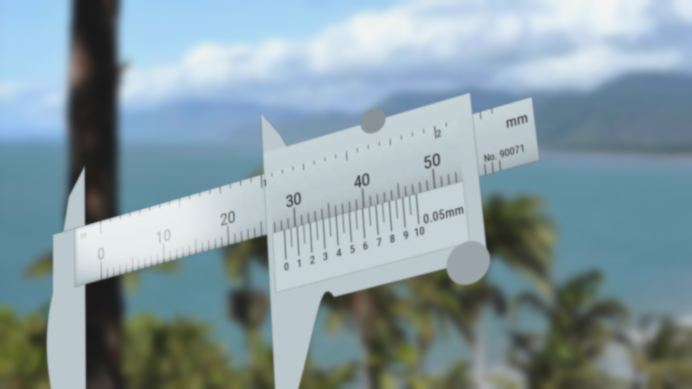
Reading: value=28.4 unit=mm
